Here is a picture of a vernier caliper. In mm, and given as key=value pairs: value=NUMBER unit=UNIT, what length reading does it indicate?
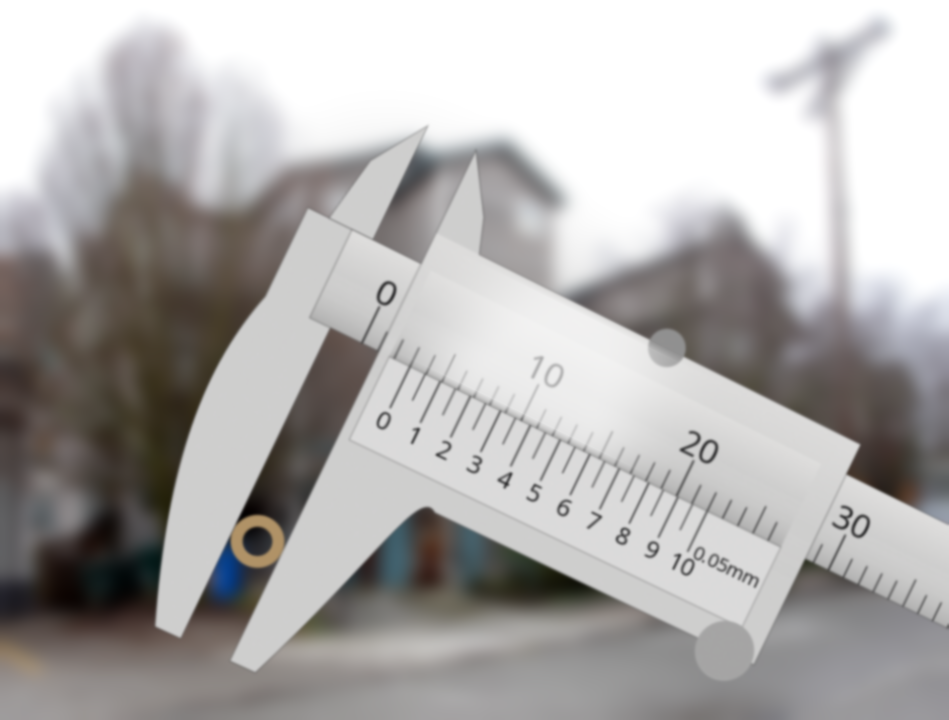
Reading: value=3.0 unit=mm
